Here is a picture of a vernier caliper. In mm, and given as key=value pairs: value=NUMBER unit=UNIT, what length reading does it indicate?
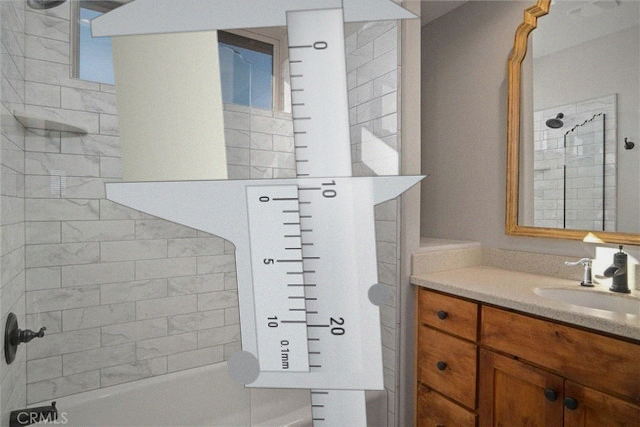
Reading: value=10.7 unit=mm
